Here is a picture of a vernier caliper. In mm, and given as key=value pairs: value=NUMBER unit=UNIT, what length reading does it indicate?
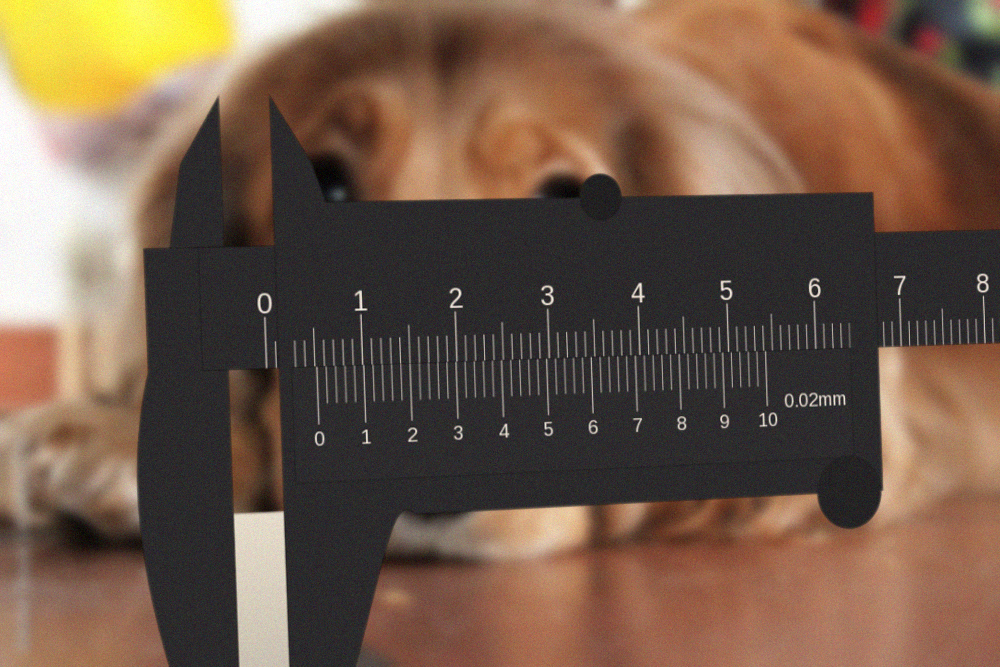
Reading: value=5.2 unit=mm
